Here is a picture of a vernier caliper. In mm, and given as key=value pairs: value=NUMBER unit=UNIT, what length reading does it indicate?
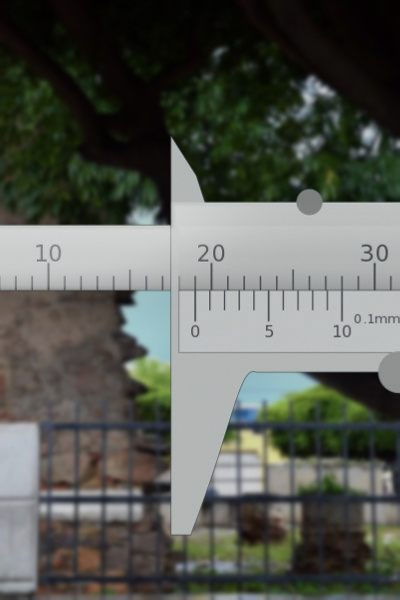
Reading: value=19.0 unit=mm
